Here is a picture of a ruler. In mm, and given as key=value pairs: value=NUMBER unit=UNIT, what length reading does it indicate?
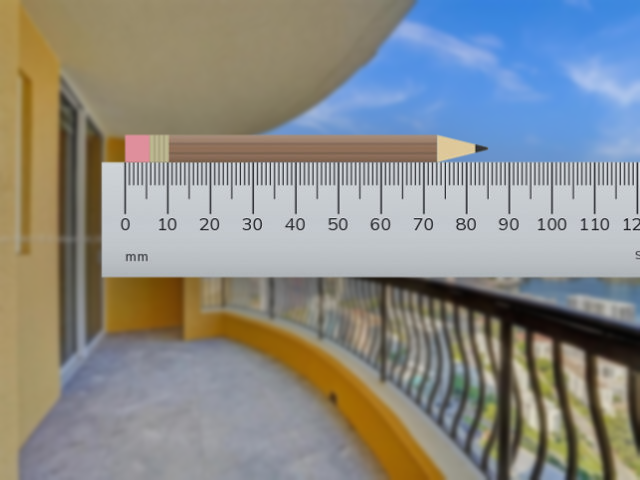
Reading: value=85 unit=mm
